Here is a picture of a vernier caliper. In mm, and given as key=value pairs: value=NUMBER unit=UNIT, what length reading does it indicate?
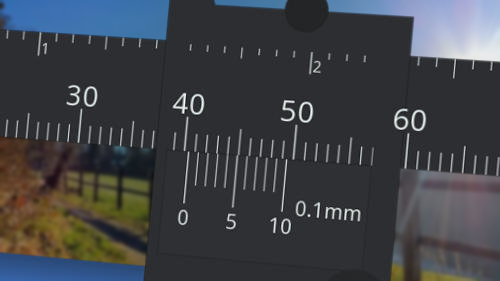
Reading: value=40.4 unit=mm
